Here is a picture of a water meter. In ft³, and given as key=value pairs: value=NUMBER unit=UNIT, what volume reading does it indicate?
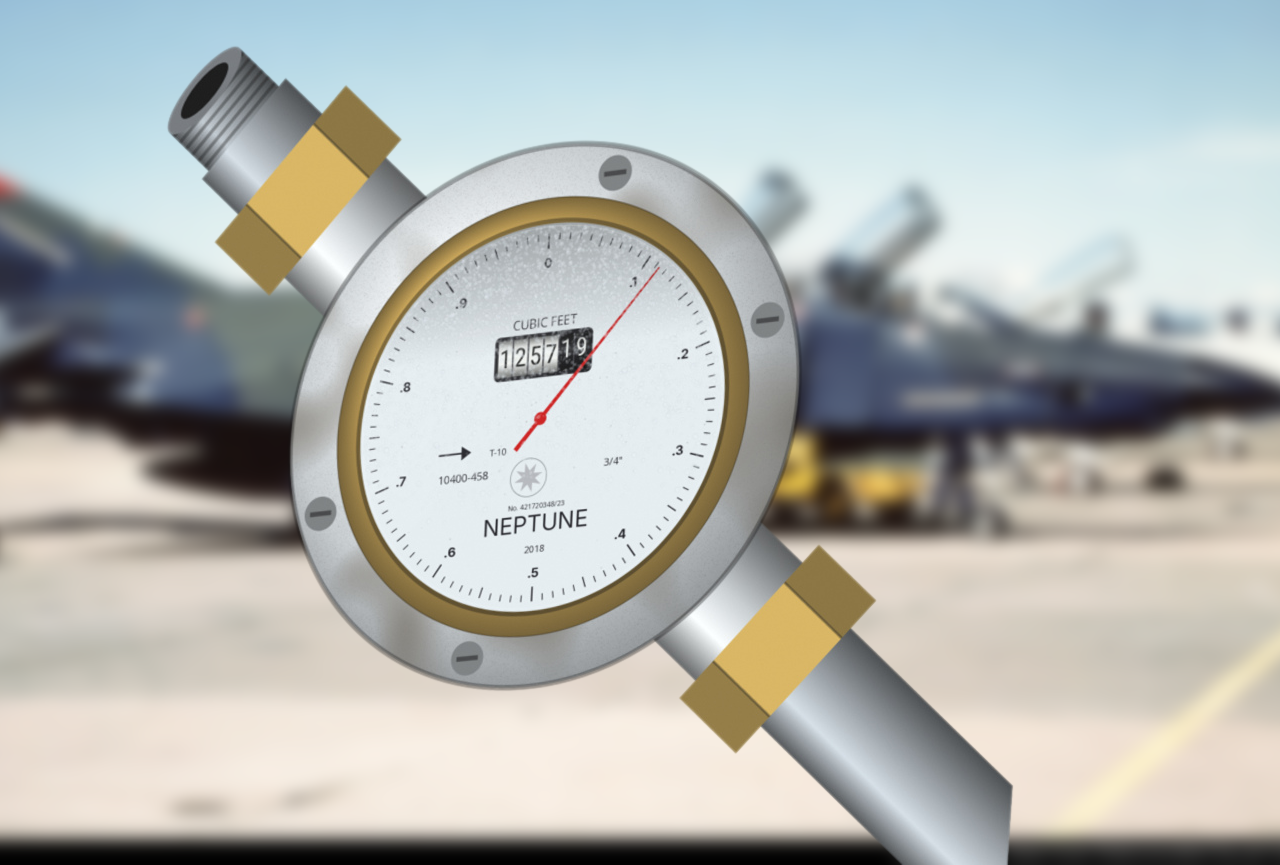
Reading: value=125719.11 unit=ft³
